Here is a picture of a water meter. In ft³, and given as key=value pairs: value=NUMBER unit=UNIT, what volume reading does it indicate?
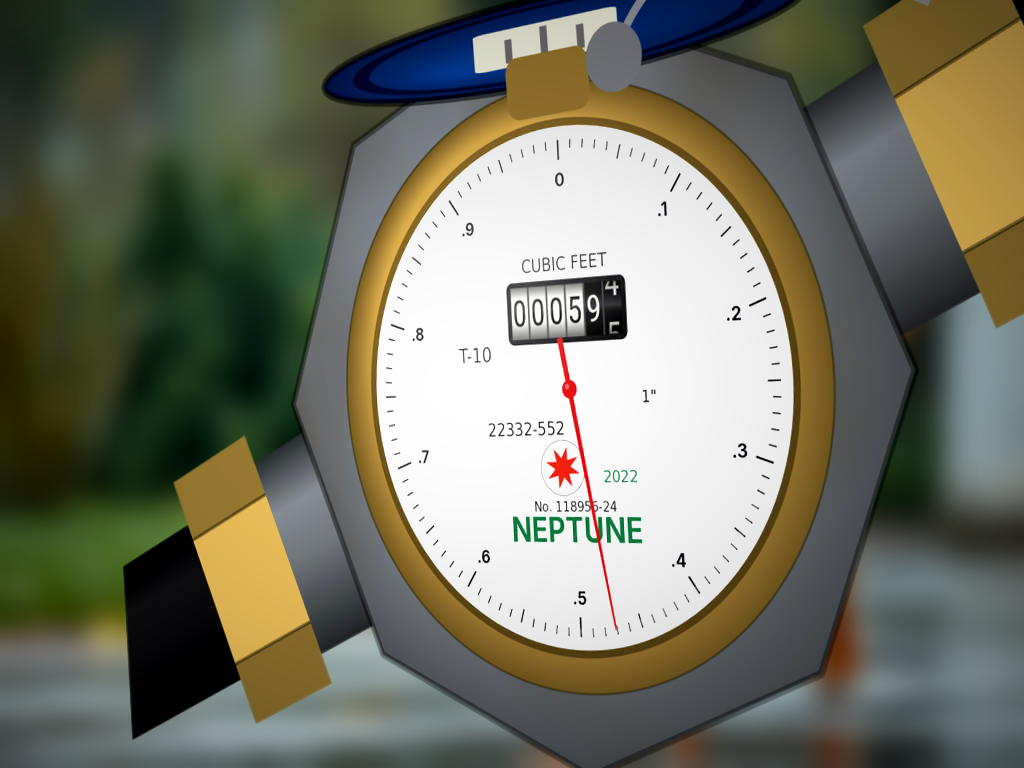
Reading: value=594.47 unit=ft³
